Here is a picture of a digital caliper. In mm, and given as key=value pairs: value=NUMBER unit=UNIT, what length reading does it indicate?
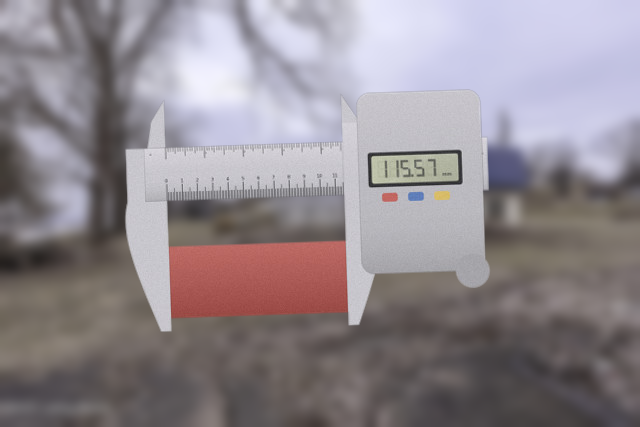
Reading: value=115.57 unit=mm
